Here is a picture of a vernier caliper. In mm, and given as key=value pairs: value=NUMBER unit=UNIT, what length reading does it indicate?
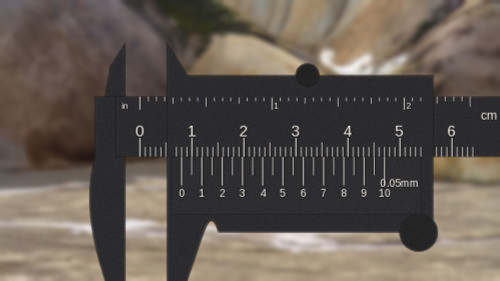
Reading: value=8.0 unit=mm
